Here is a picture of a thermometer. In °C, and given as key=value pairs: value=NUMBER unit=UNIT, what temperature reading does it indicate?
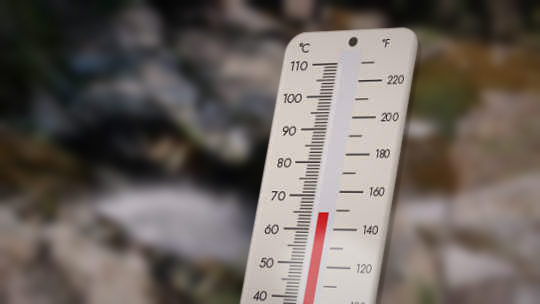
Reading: value=65 unit=°C
